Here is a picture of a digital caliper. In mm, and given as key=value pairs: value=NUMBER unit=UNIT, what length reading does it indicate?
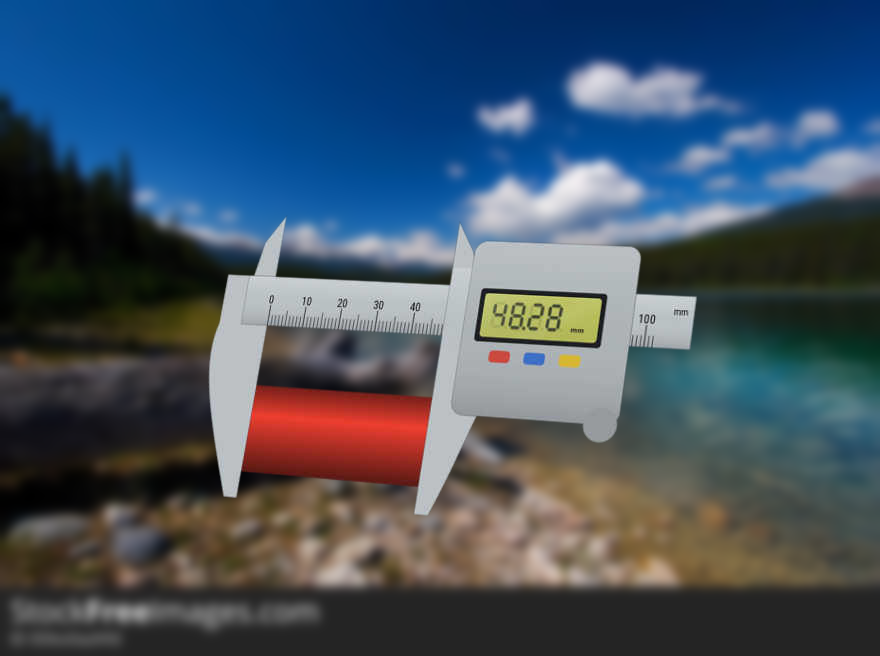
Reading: value=48.28 unit=mm
